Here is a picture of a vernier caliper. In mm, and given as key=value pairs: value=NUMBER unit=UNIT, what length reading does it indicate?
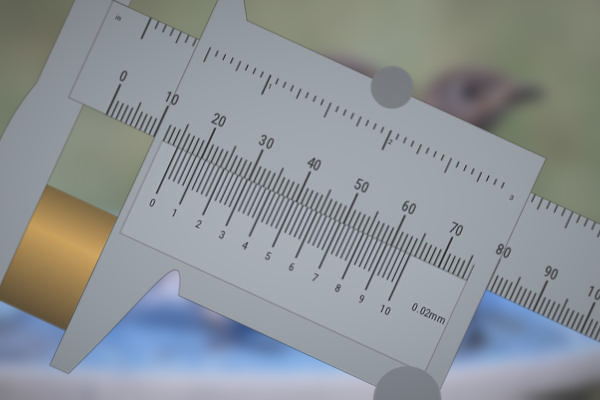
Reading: value=15.0 unit=mm
